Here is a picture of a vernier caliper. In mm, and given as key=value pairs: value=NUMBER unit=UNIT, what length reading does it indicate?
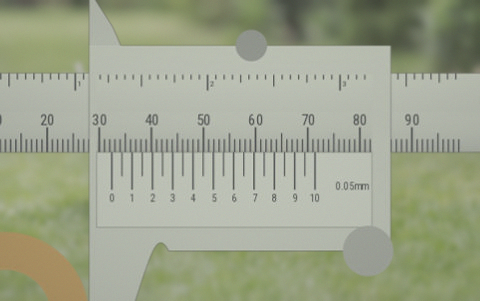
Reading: value=32.4 unit=mm
